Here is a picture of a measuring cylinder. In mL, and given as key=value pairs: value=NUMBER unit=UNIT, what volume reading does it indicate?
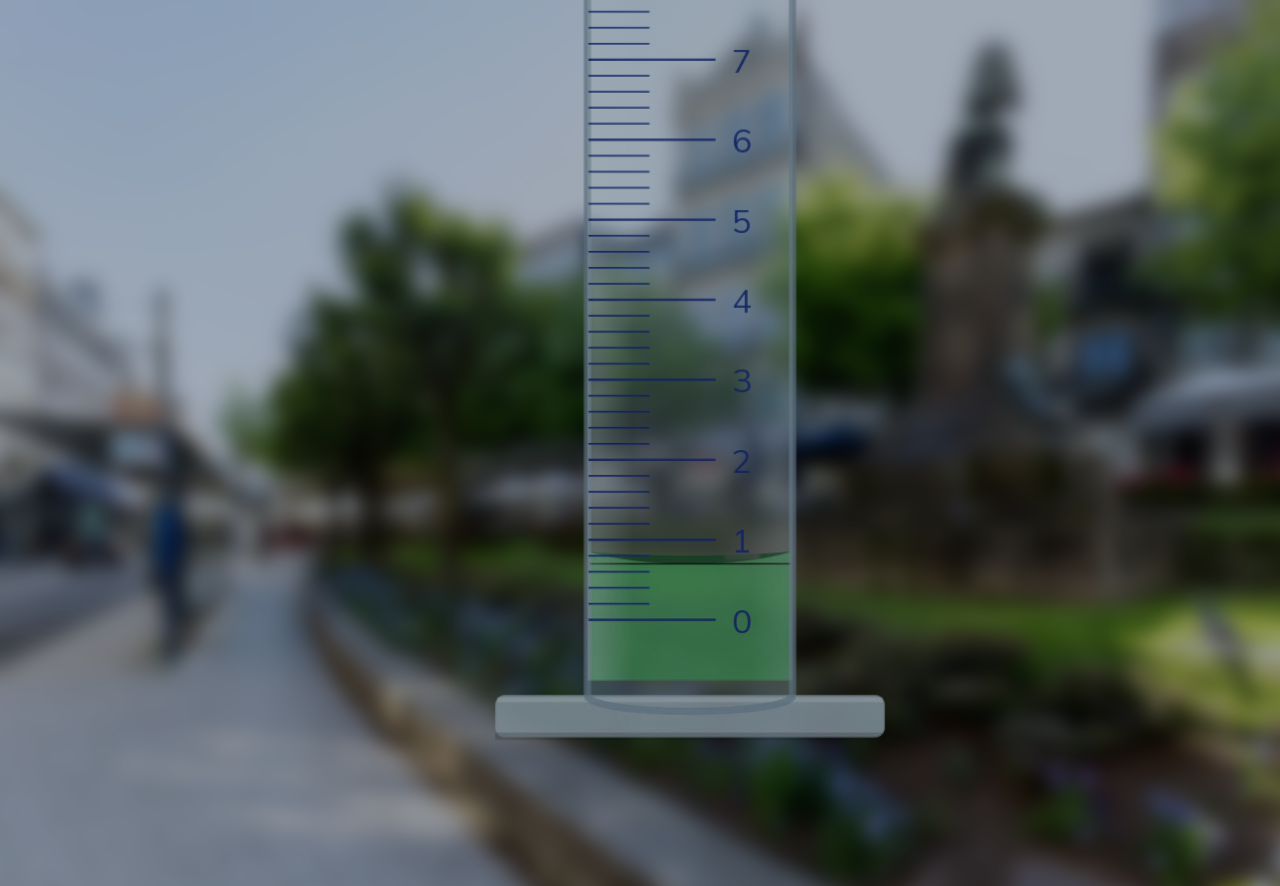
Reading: value=0.7 unit=mL
